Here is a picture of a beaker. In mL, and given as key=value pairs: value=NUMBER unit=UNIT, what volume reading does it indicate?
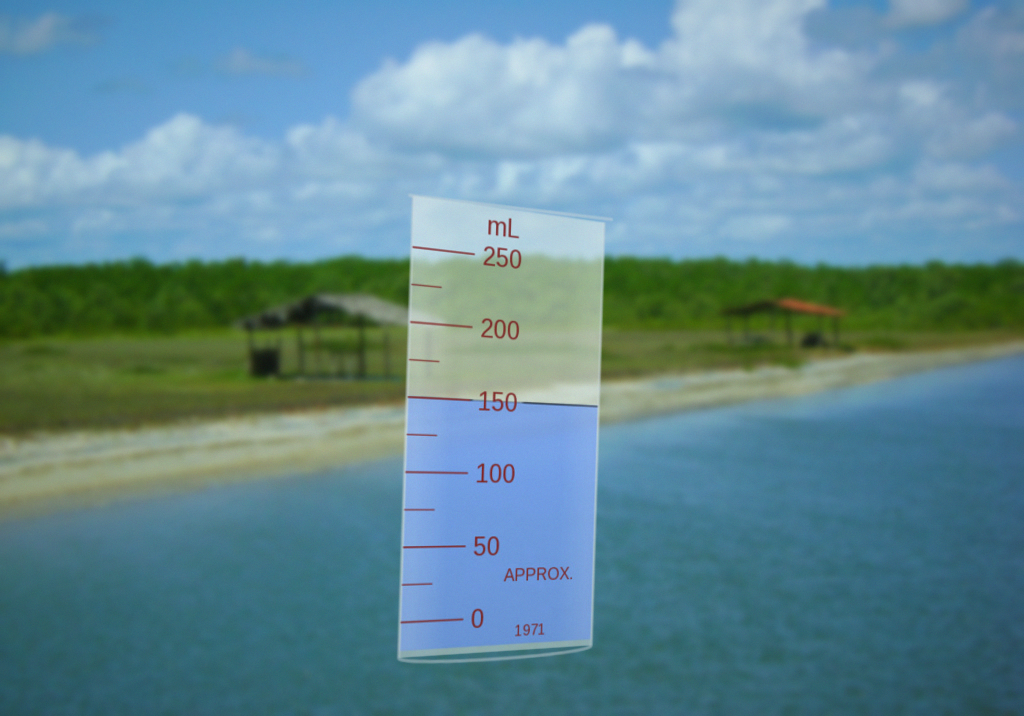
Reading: value=150 unit=mL
